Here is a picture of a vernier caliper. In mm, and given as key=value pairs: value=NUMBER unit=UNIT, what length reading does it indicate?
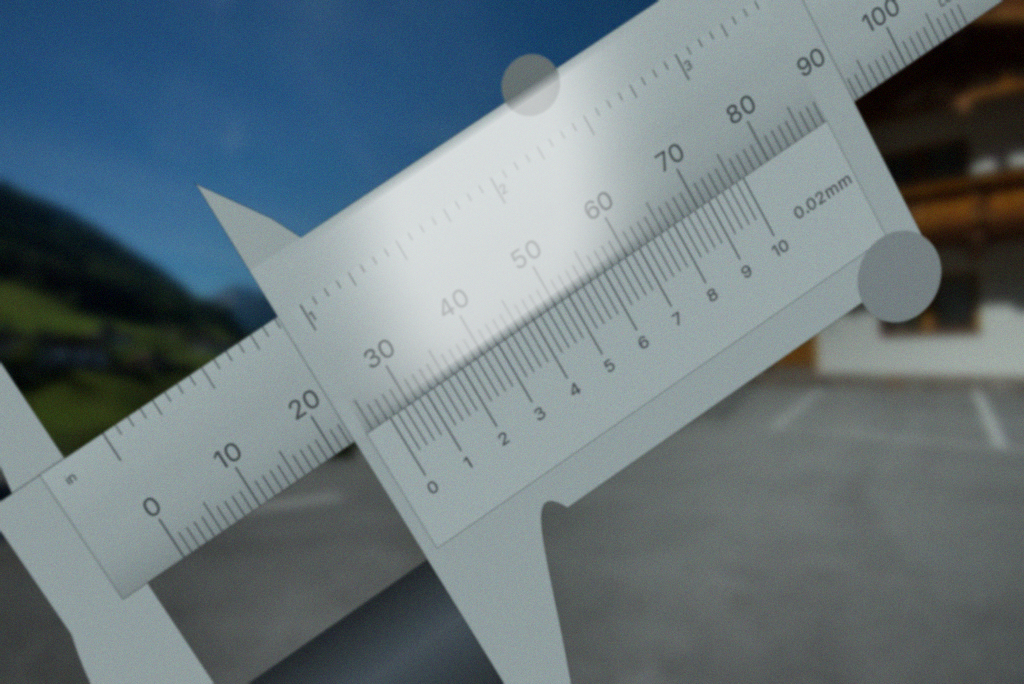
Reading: value=27.4 unit=mm
